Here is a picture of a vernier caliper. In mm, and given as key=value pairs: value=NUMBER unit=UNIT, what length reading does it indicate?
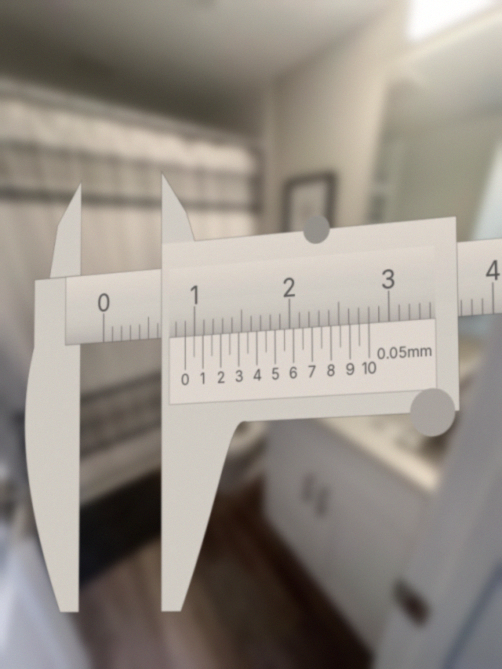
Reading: value=9.0 unit=mm
